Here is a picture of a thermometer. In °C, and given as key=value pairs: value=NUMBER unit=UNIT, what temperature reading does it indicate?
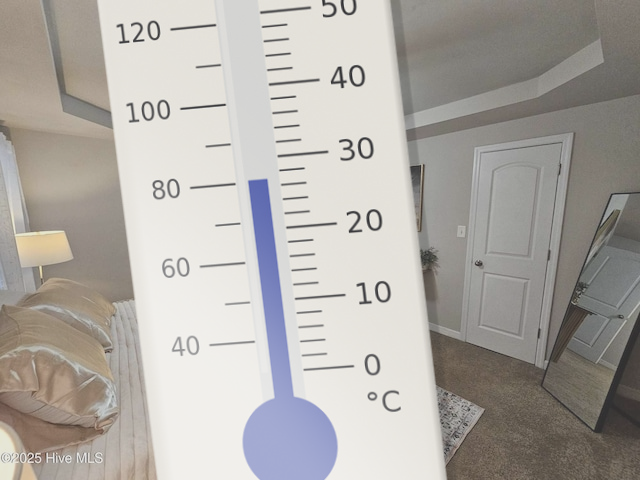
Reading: value=27 unit=°C
